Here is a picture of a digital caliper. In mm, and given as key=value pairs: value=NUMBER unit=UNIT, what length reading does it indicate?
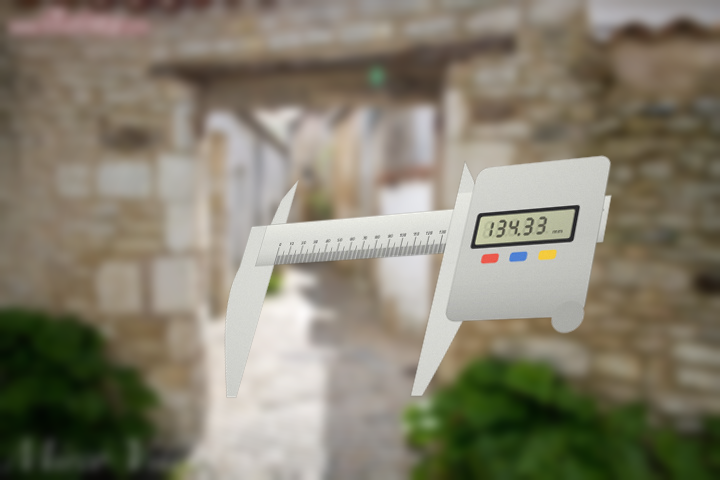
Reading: value=134.33 unit=mm
